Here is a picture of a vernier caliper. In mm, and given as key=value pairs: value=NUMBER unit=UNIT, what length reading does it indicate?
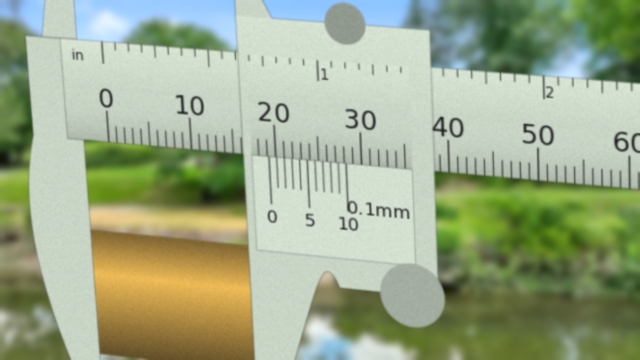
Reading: value=19.2 unit=mm
